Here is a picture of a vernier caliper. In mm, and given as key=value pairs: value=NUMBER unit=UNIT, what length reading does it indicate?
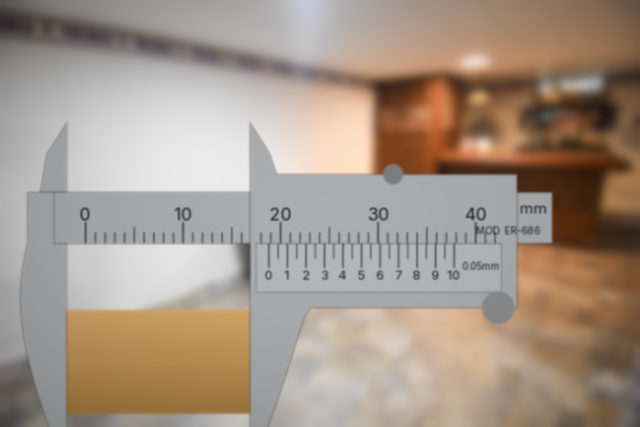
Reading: value=18.8 unit=mm
